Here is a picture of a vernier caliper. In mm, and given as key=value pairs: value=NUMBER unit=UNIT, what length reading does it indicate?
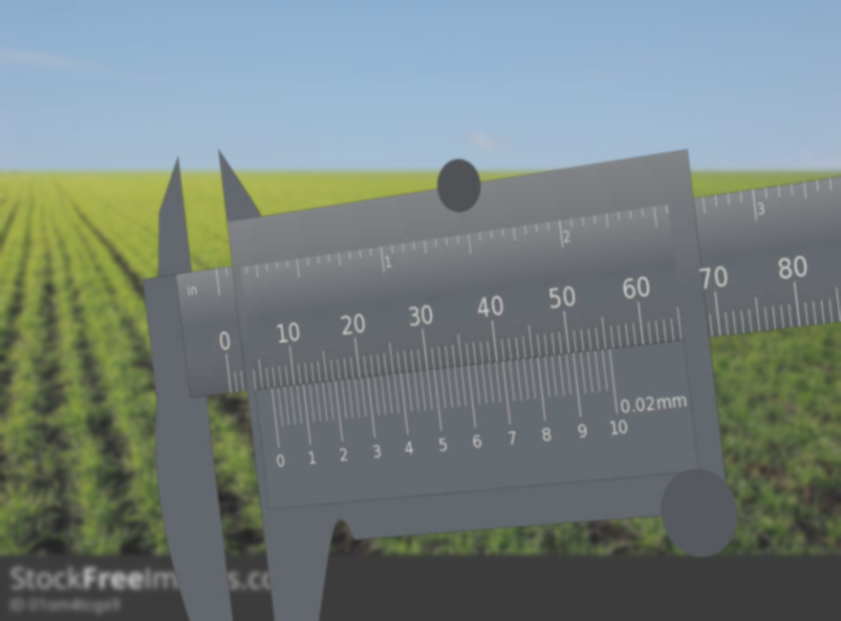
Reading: value=6.5 unit=mm
